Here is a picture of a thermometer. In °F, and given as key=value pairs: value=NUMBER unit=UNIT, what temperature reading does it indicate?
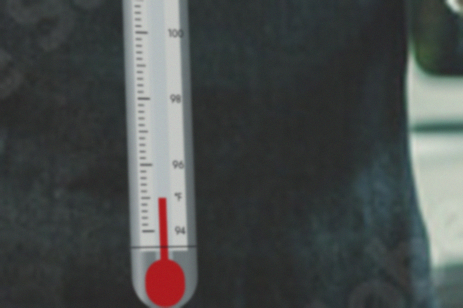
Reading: value=95 unit=°F
